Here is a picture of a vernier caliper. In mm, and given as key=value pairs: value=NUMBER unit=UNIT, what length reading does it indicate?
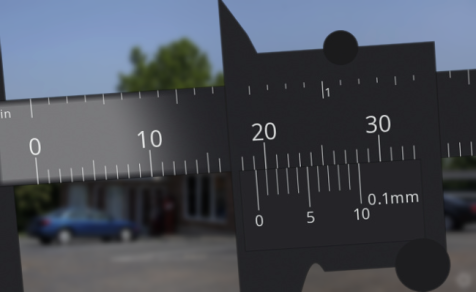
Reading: value=19.1 unit=mm
